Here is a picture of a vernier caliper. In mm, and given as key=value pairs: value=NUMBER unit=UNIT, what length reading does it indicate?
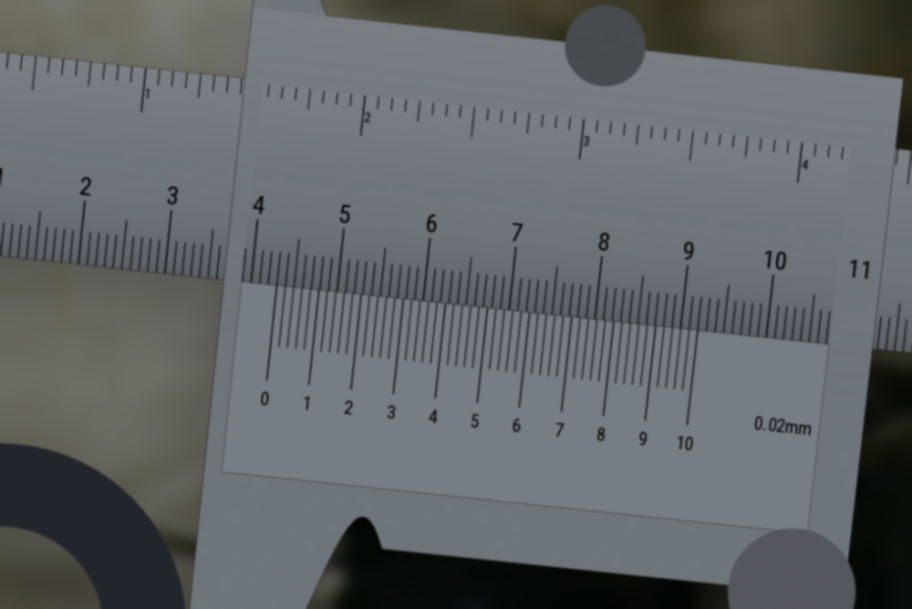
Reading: value=43.0 unit=mm
